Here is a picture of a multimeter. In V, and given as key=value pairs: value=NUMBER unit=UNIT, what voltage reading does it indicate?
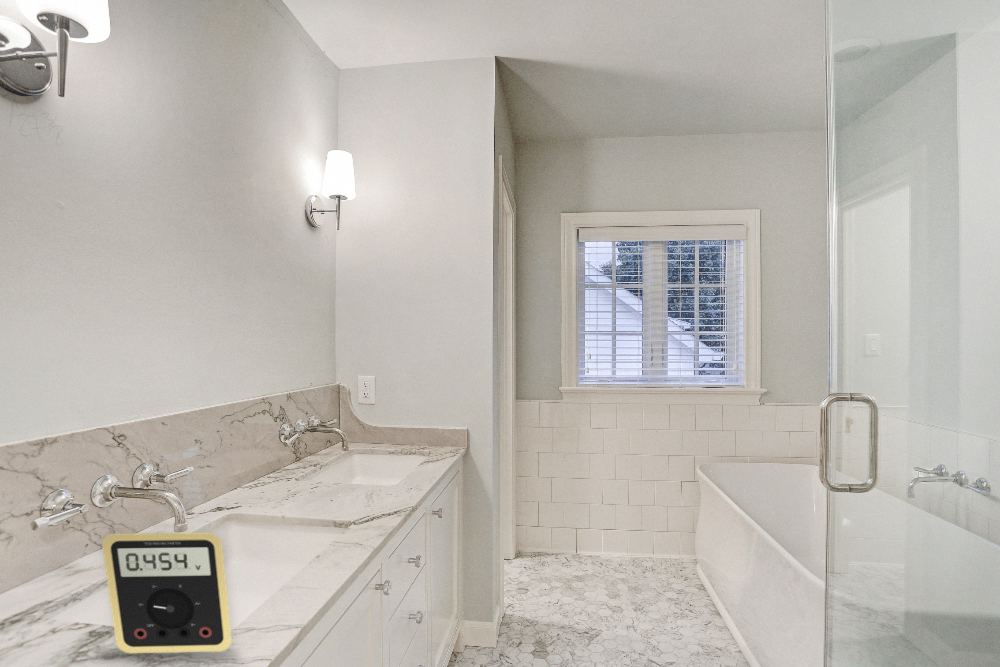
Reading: value=0.454 unit=V
